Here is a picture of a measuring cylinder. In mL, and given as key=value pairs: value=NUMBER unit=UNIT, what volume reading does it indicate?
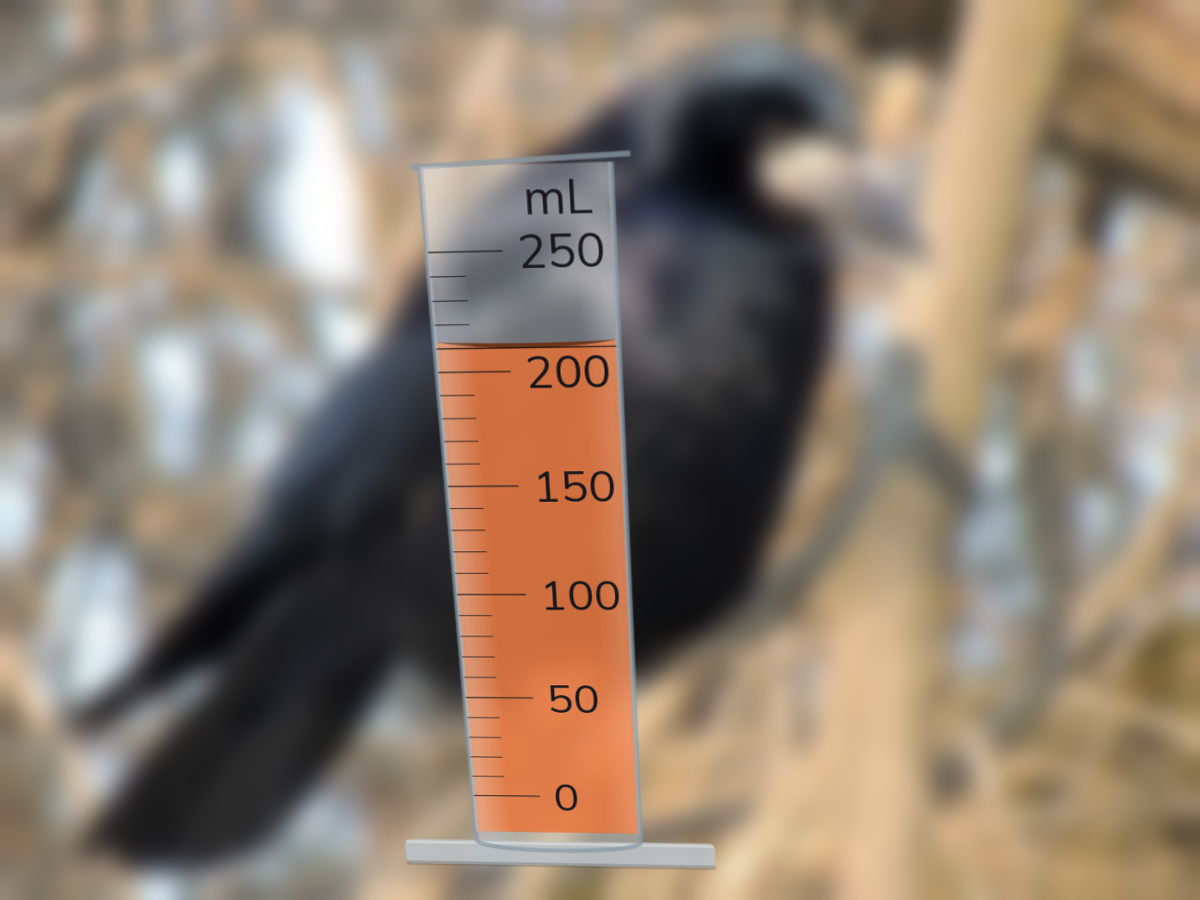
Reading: value=210 unit=mL
